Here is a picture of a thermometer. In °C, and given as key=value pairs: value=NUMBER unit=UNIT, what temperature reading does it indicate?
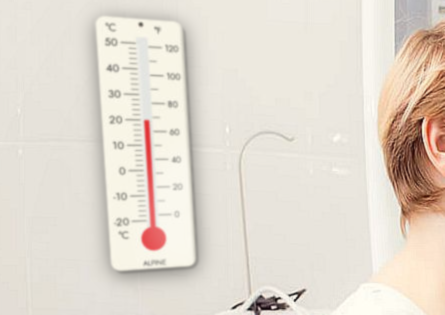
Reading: value=20 unit=°C
